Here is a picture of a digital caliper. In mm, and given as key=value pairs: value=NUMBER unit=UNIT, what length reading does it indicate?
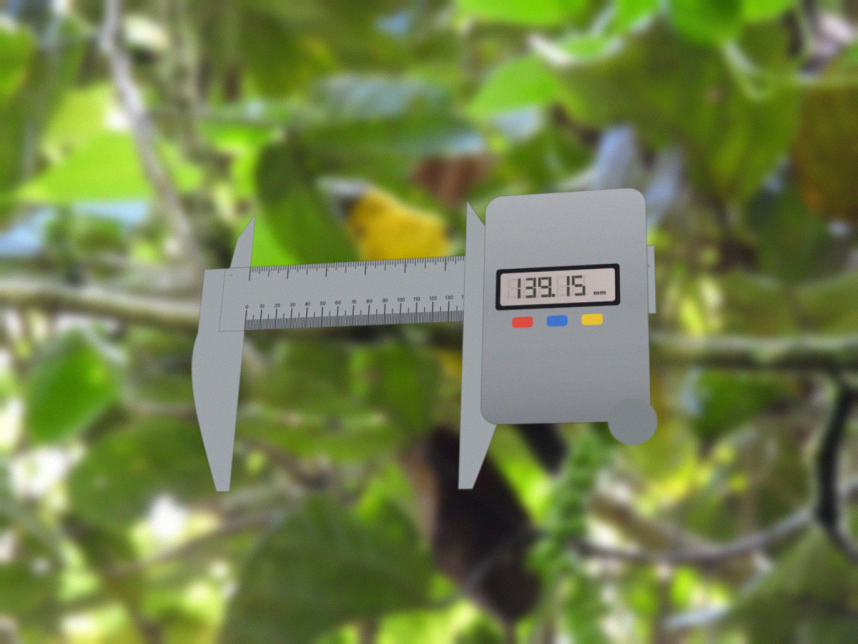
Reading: value=139.15 unit=mm
